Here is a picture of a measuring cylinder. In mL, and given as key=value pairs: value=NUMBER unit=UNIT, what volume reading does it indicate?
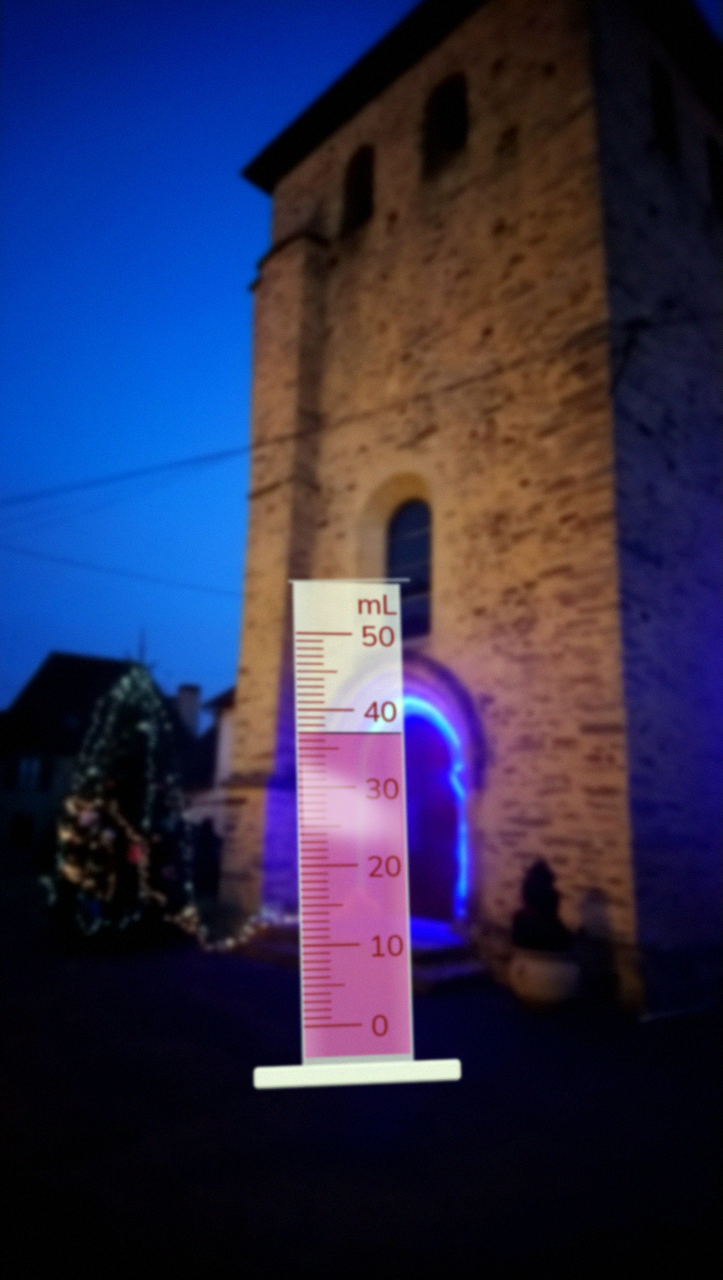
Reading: value=37 unit=mL
